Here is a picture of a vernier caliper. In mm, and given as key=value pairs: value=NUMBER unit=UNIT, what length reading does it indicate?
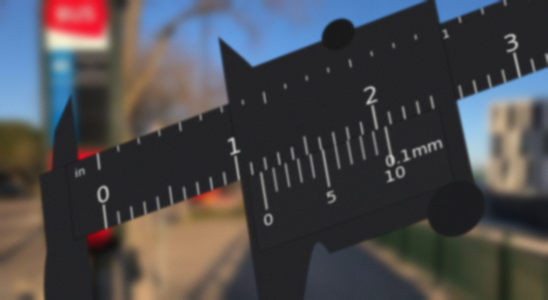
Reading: value=11.6 unit=mm
